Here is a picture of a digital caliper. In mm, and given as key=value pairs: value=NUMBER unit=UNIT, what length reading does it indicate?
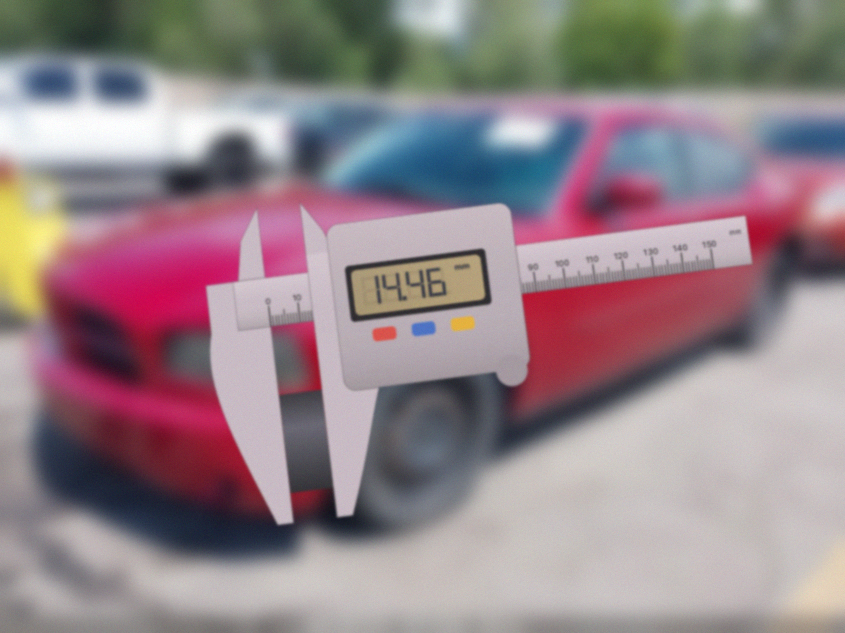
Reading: value=14.46 unit=mm
